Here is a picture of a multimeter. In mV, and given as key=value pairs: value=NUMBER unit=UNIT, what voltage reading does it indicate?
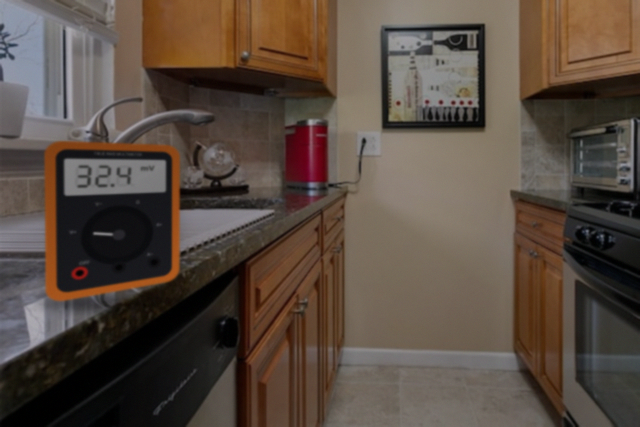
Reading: value=32.4 unit=mV
